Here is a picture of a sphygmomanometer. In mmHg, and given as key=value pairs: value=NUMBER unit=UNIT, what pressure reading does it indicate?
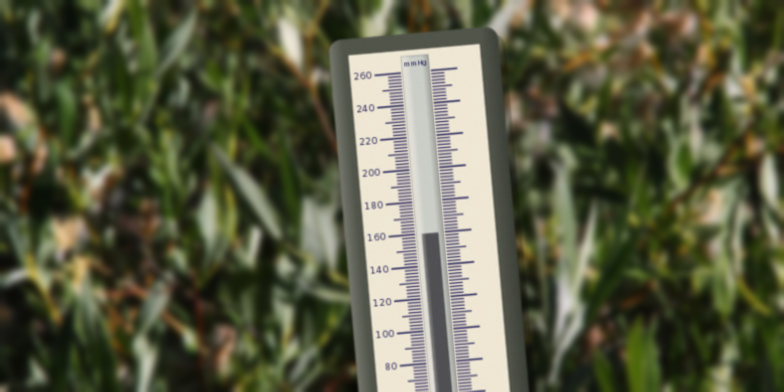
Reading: value=160 unit=mmHg
